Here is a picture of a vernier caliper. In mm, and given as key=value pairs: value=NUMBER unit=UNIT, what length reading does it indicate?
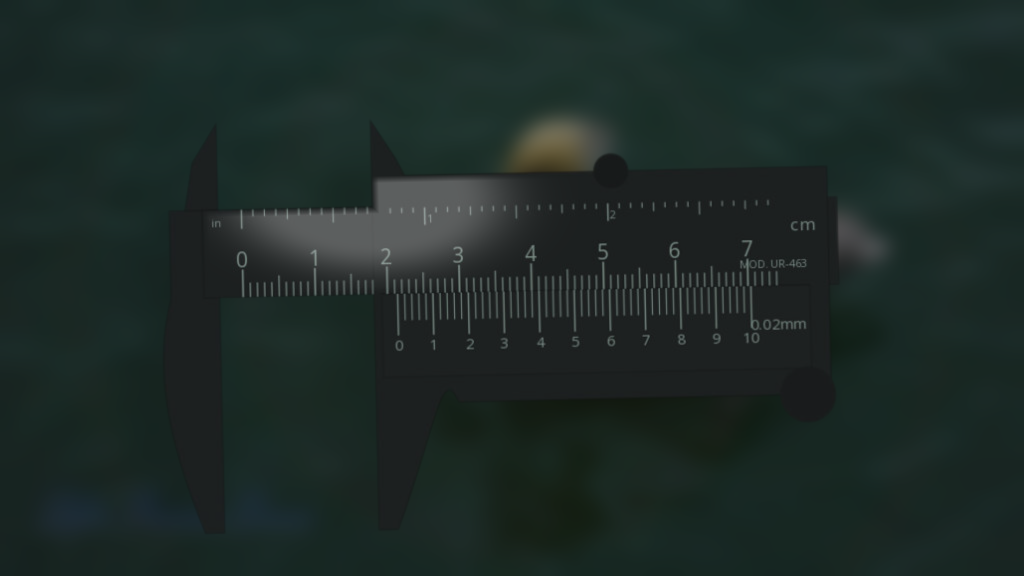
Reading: value=21.4 unit=mm
